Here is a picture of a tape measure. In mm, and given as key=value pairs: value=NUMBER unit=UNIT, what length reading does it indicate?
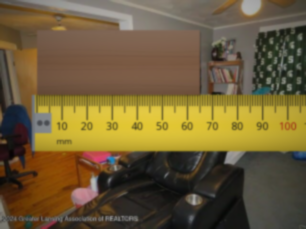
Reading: value=65 unit=mm
